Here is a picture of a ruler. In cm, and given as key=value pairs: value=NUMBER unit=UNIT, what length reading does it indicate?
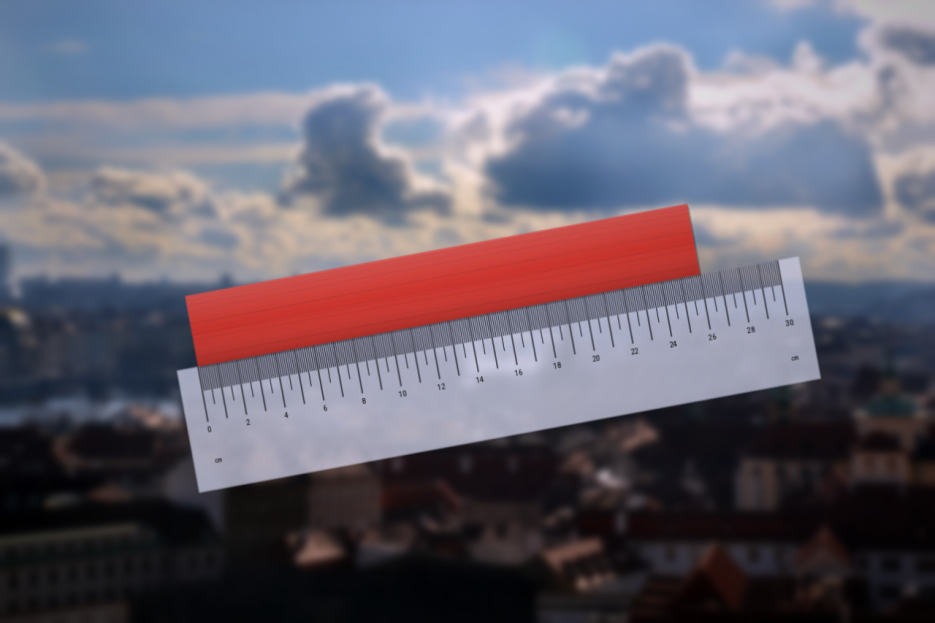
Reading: value=26 unit=cm
